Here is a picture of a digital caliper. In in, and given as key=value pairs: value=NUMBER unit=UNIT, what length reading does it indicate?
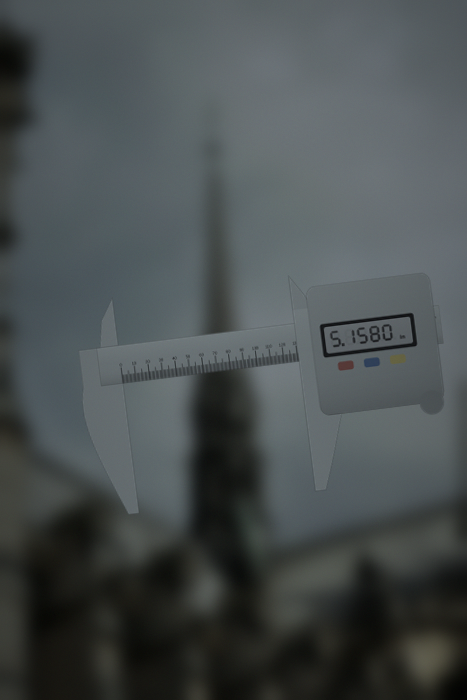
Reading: value=5.1580 unit=in
